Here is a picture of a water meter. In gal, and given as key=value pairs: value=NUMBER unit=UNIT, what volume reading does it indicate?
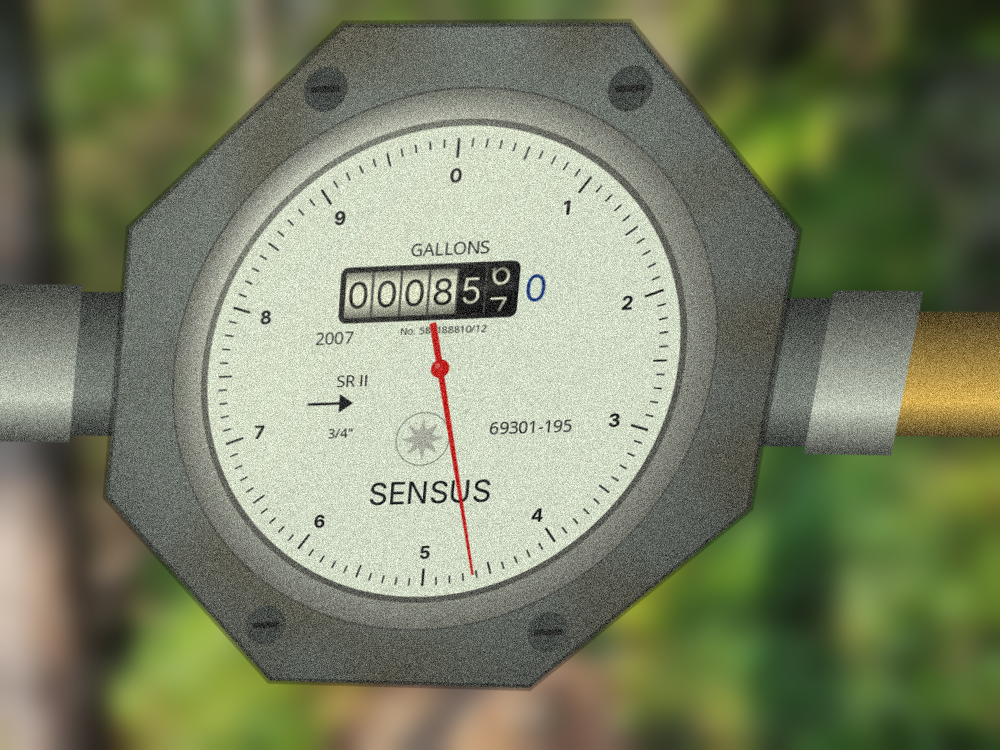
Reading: value=8564.6 unit=gal
